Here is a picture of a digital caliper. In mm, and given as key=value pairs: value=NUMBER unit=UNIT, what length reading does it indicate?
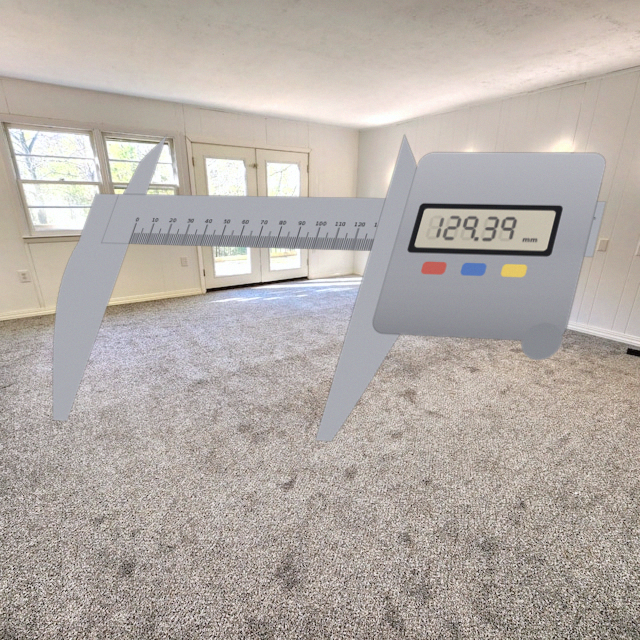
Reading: value=129.39 unit=mm
